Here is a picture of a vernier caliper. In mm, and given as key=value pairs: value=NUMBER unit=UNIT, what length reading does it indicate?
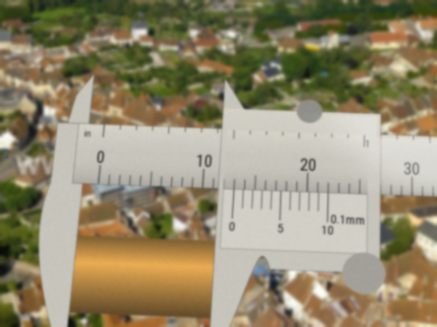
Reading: value=13.0 unit=mm
